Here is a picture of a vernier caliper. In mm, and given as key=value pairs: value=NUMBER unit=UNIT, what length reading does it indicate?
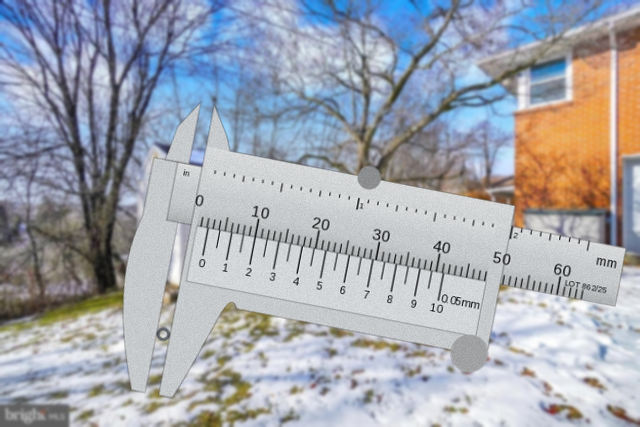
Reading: value=2.2 unit=mm
